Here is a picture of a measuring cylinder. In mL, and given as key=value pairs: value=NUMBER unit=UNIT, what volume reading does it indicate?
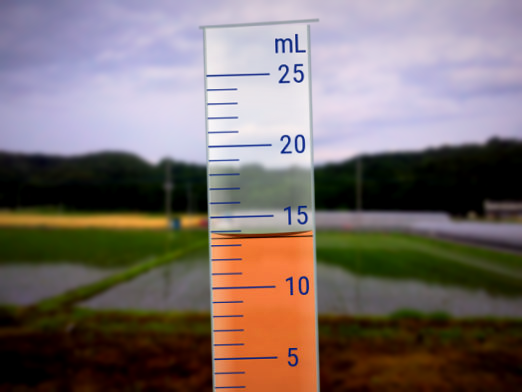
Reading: value=13.5 unit=mL
